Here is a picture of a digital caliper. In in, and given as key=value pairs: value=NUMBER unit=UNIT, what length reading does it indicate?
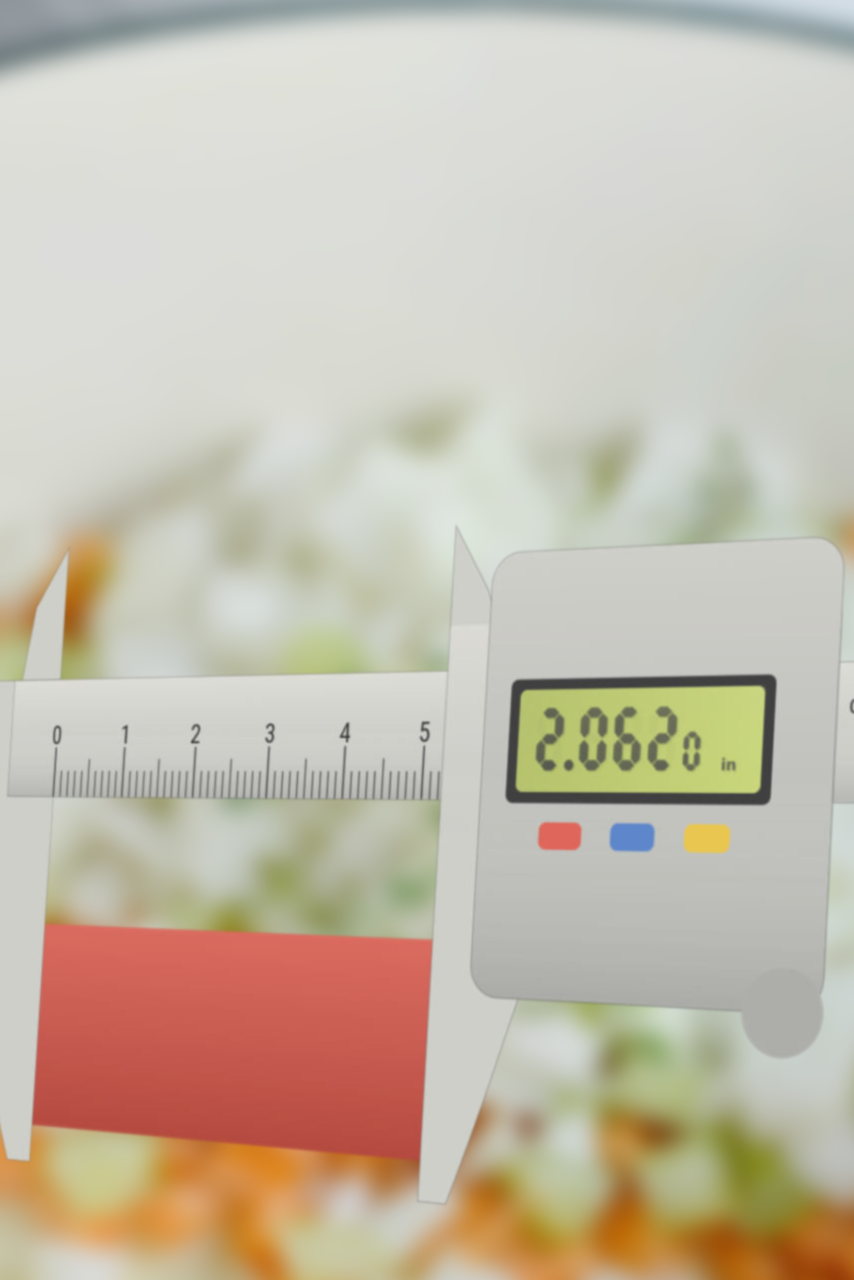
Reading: value=2.0620 unit=in
